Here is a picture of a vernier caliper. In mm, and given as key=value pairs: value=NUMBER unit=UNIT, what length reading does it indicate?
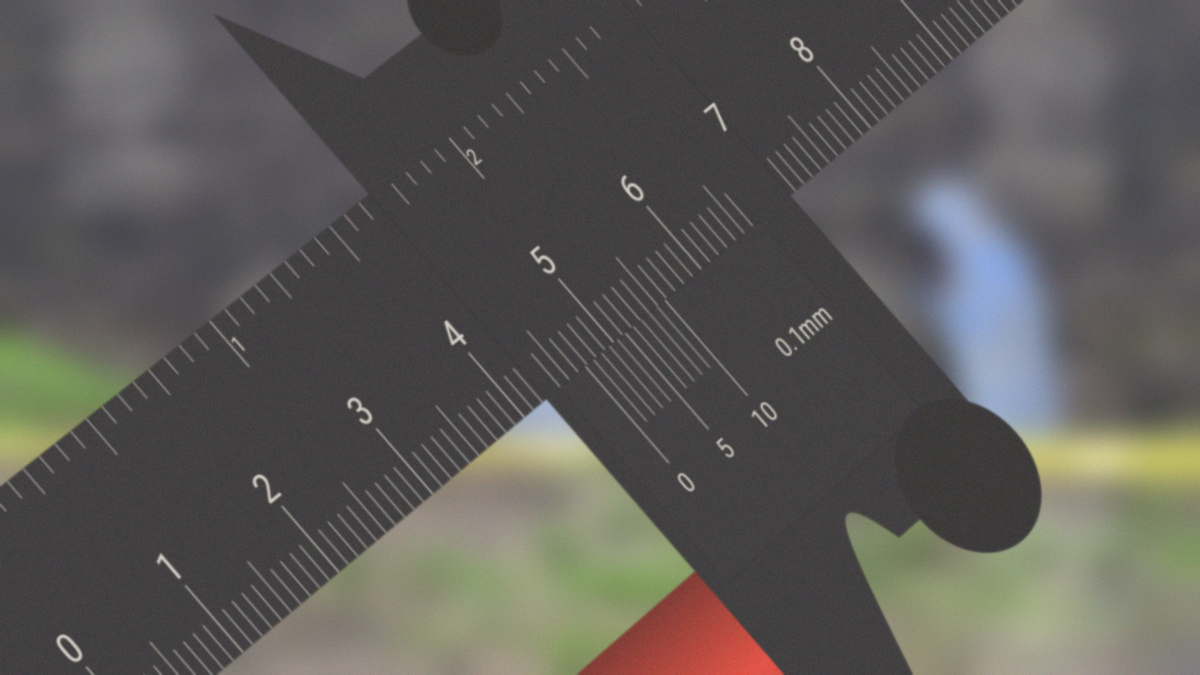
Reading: value=46.8 unit=mm
